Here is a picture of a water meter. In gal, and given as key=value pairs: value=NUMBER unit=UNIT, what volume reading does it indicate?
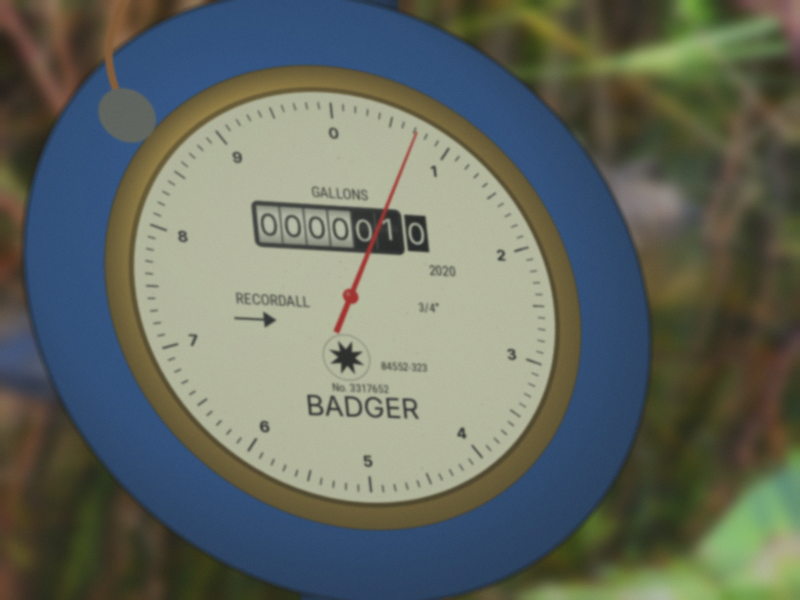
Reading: value=10.7 unit=gal
